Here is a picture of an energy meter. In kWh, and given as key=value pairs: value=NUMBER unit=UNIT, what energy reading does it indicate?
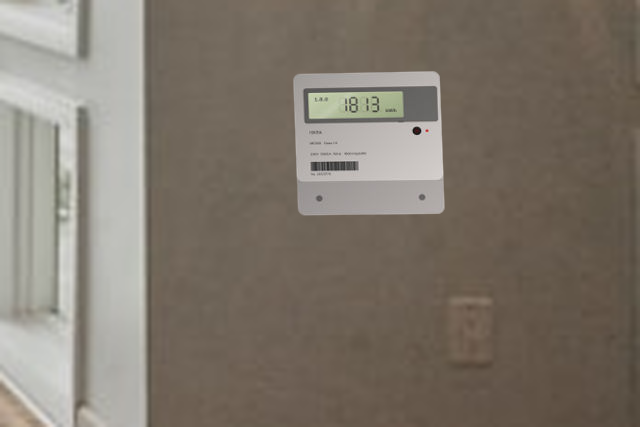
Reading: value=1813 unit=kWh
